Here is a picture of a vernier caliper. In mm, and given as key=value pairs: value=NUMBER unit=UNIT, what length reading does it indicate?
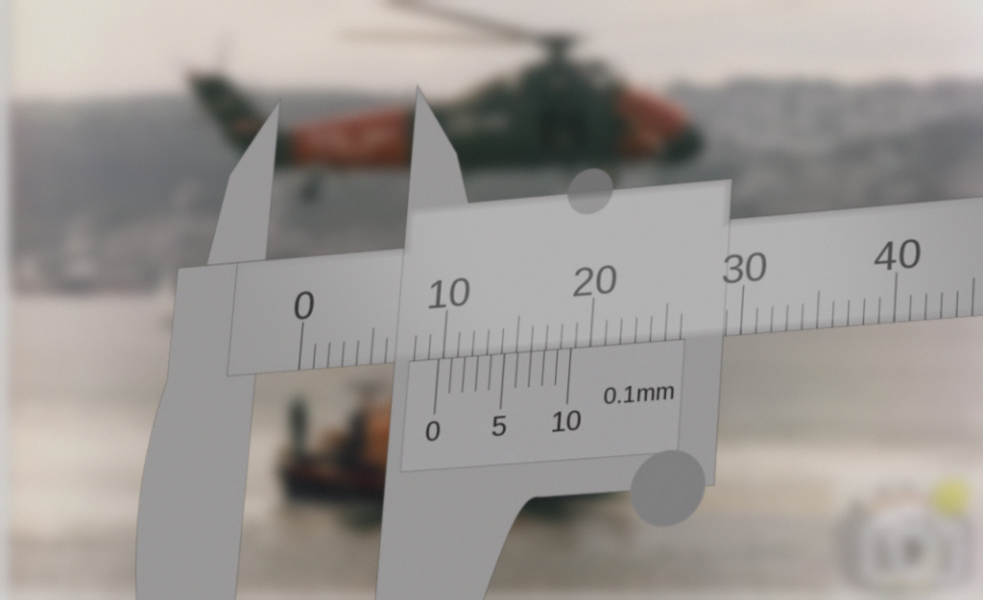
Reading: value=9.7 unit=mm
